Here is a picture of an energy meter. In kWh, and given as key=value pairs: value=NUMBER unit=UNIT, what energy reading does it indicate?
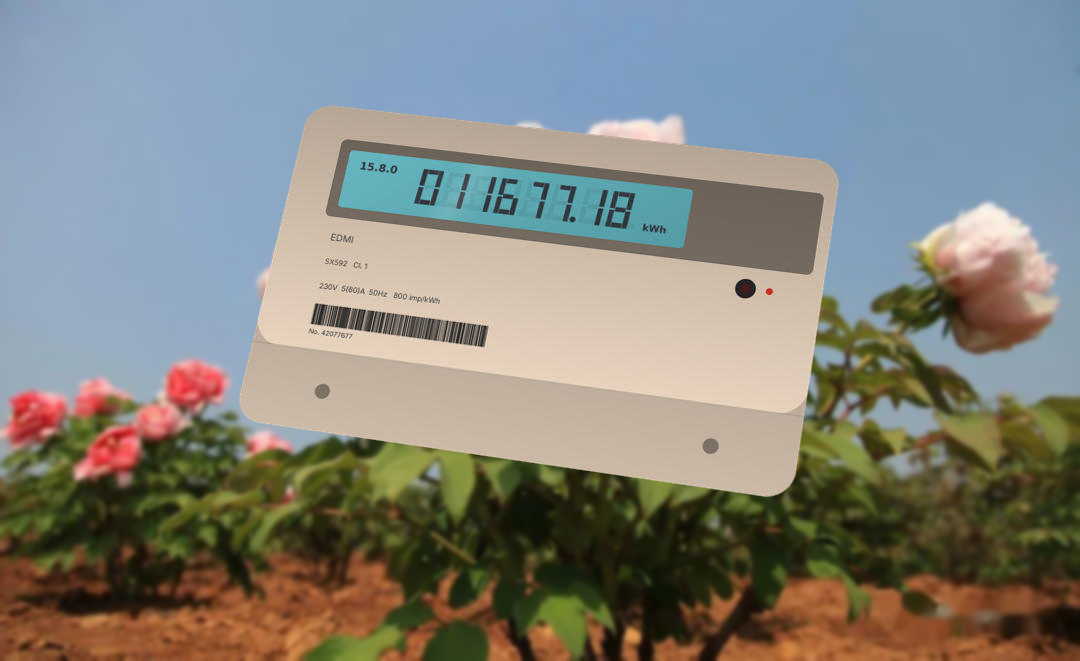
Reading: value=11677.18 unit=kWh
